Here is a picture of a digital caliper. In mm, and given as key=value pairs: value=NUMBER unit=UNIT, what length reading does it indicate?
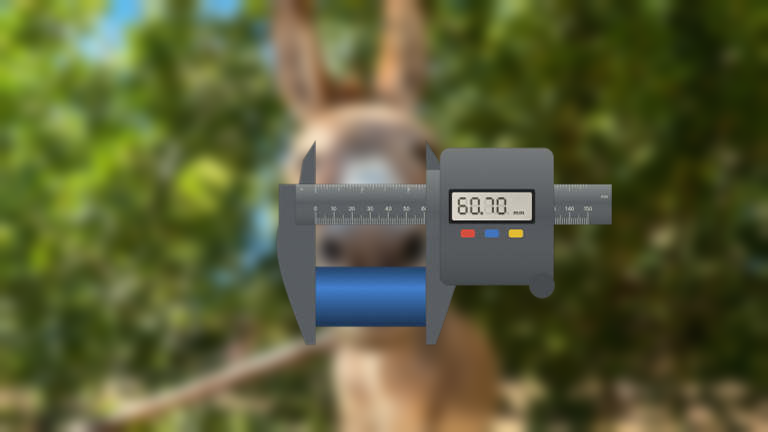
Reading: value=60.70 unit=mm
